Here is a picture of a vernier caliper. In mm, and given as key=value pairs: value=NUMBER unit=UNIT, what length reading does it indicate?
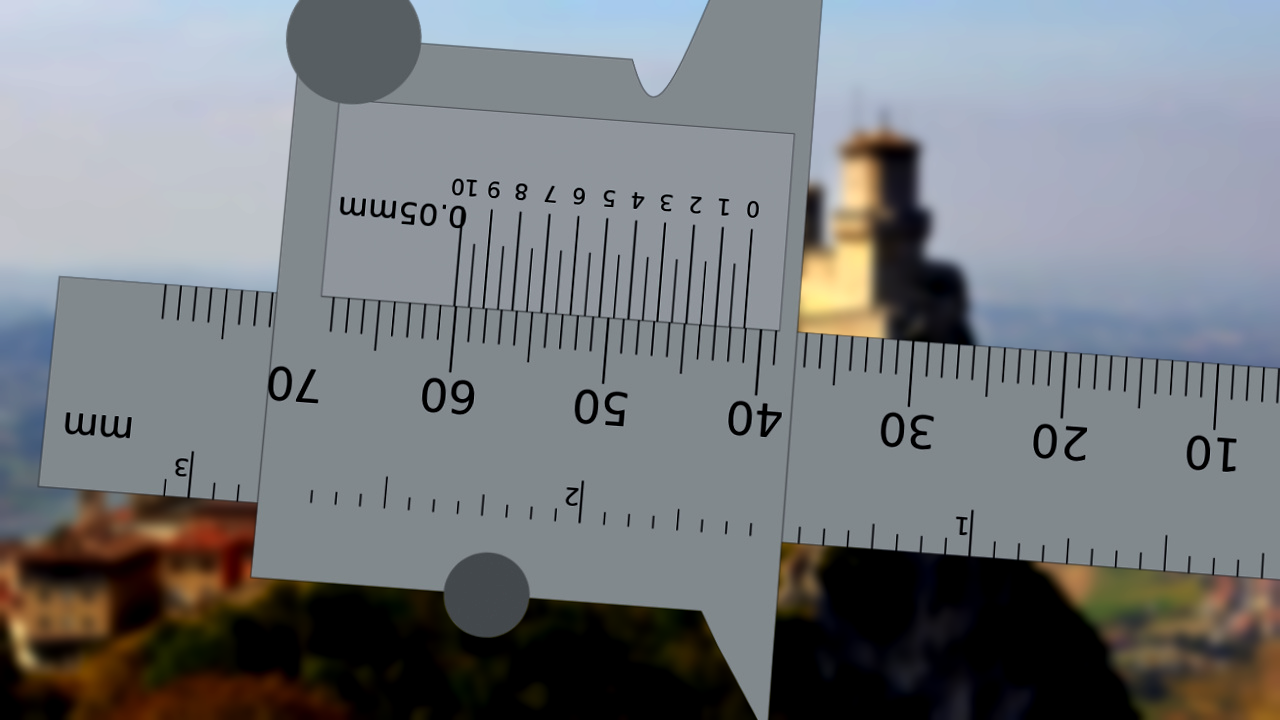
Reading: value=41.1 unit=mm
